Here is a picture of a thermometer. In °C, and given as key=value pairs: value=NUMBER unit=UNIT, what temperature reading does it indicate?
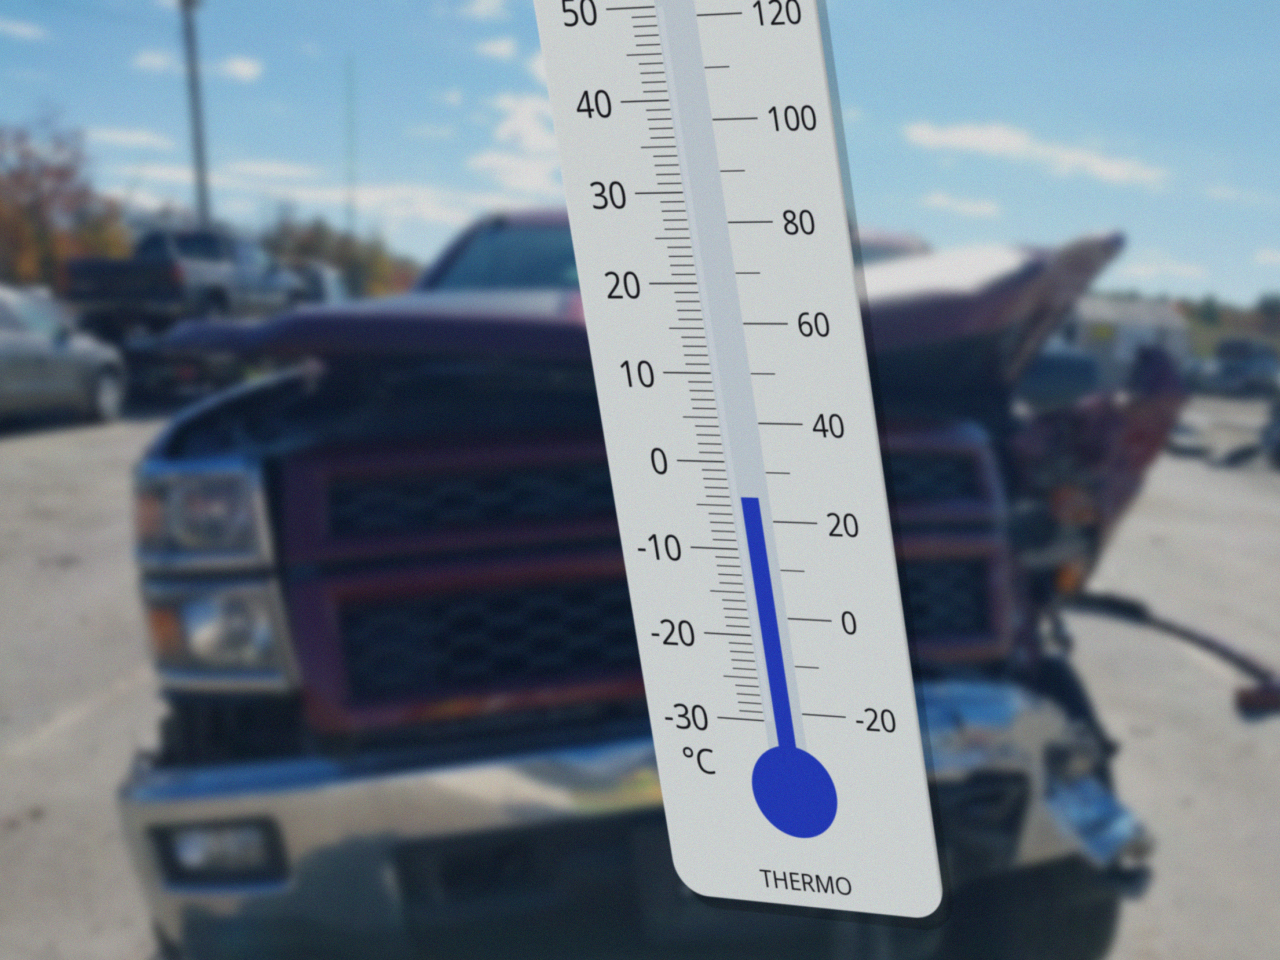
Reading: value=-4 unit=°C
